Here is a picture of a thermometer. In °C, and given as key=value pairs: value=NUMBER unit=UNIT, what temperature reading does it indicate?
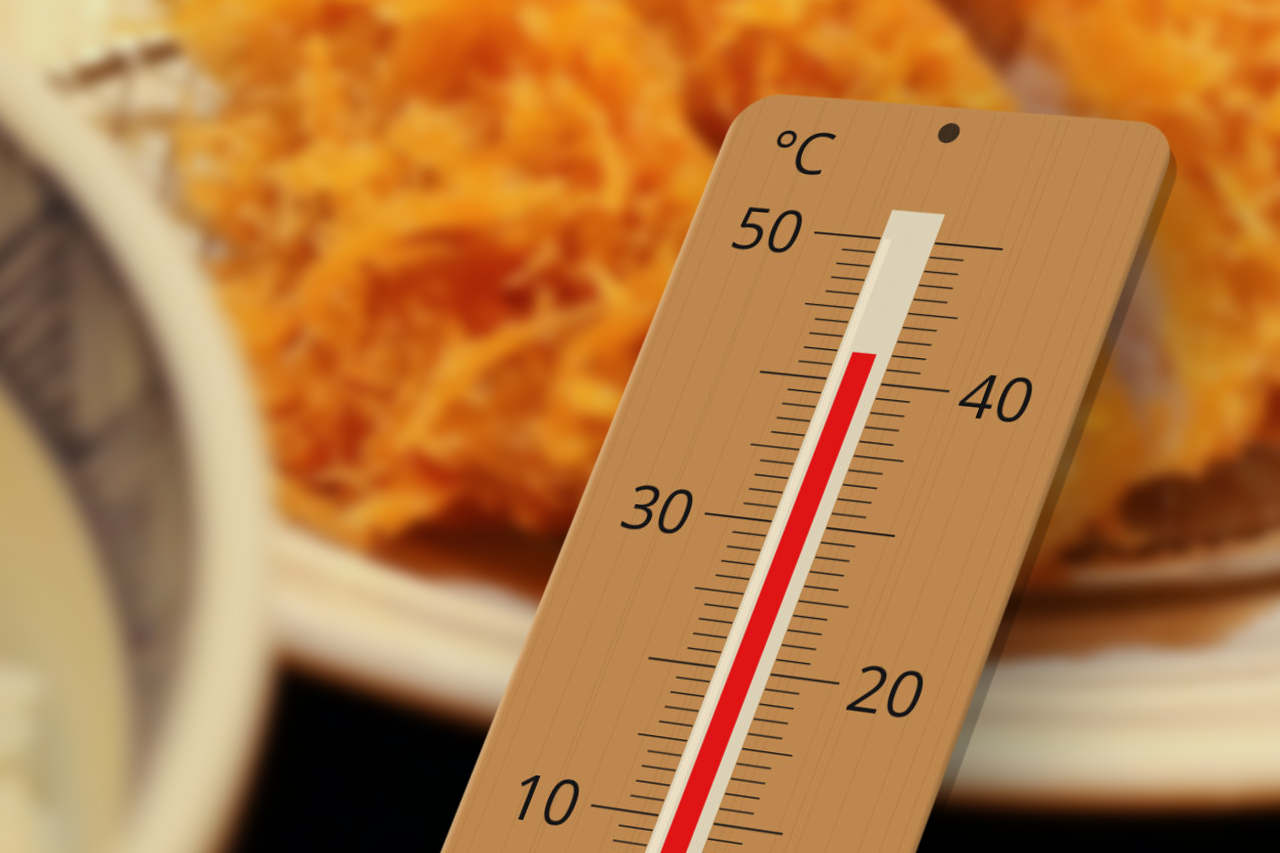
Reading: value=42 unit=°C
